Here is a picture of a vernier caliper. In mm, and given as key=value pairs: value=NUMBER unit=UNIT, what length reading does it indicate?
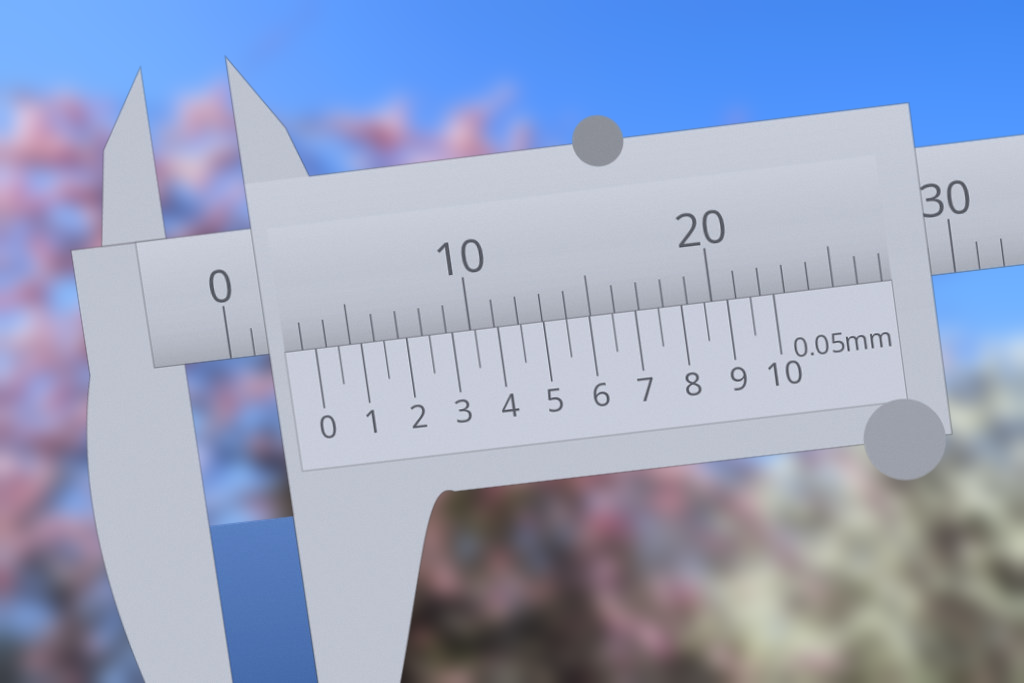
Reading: value=3.55 unit=mm
